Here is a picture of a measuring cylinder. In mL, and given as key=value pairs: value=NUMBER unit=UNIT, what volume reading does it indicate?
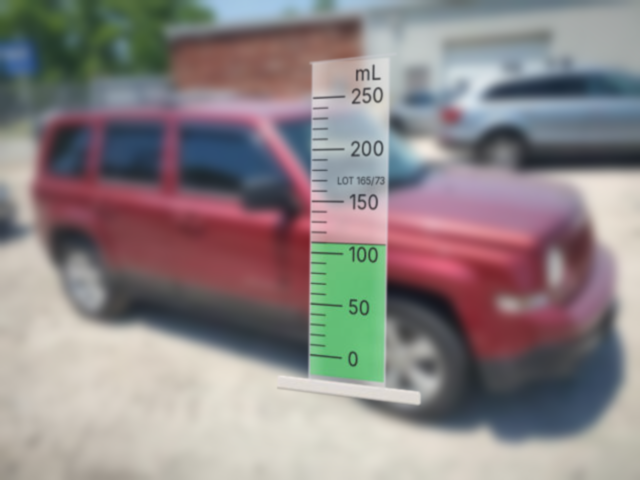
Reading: value=110 unit=mL
